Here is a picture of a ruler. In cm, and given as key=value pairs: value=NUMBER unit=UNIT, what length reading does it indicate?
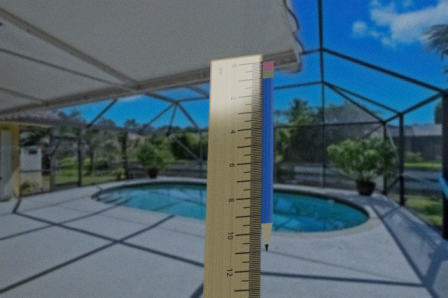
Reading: value=11 unit=cm
